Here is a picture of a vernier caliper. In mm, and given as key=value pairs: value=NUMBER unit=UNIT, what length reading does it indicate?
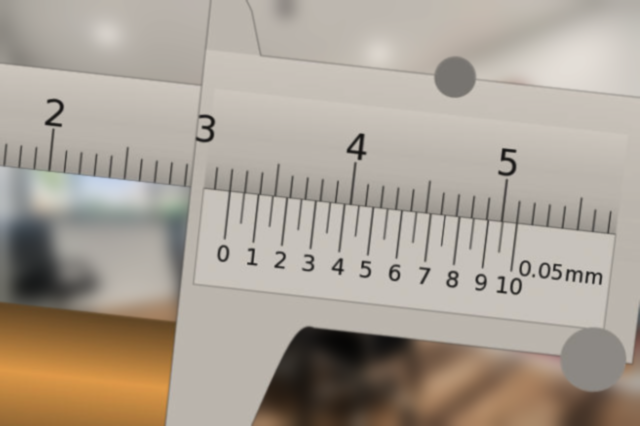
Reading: value=32.0 unit=mm
